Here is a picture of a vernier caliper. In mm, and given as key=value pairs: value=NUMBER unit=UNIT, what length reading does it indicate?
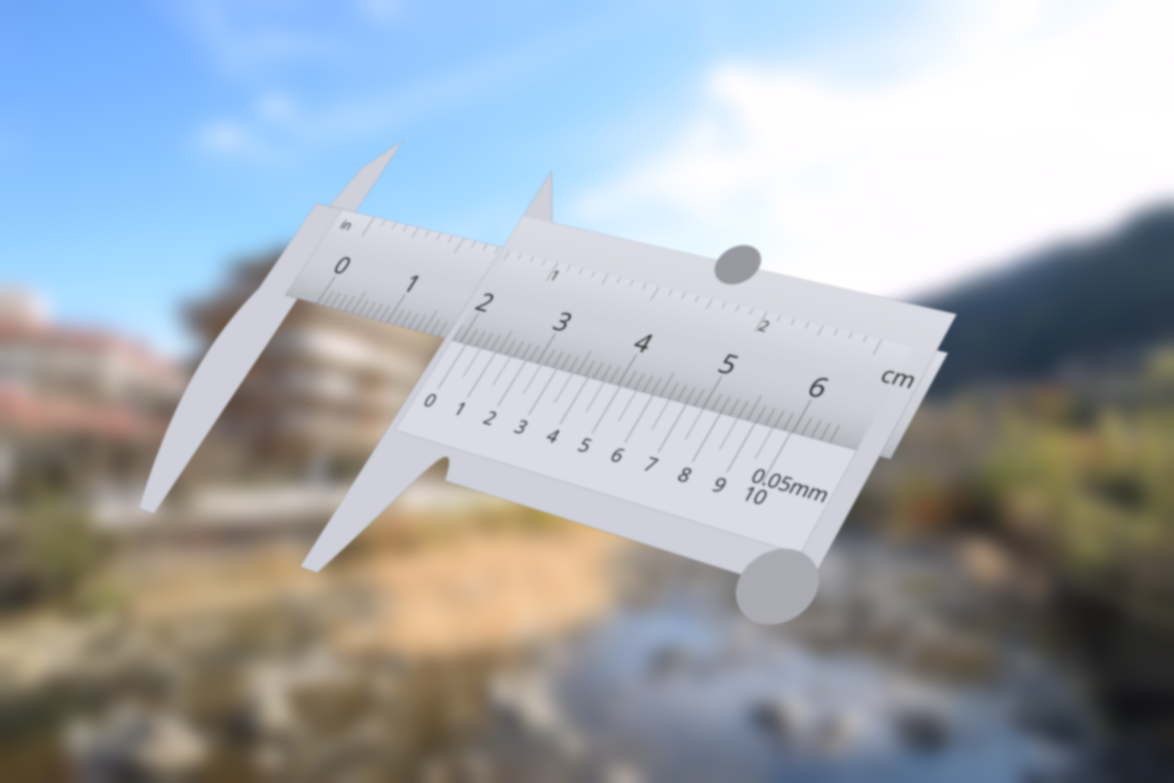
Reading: value=20.8 unit=mm
